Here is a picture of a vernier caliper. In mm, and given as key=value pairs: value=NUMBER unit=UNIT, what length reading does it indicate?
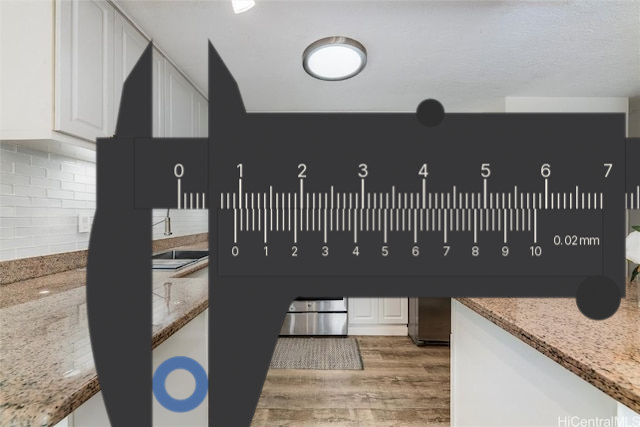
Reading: value=9.2 unit=mm
